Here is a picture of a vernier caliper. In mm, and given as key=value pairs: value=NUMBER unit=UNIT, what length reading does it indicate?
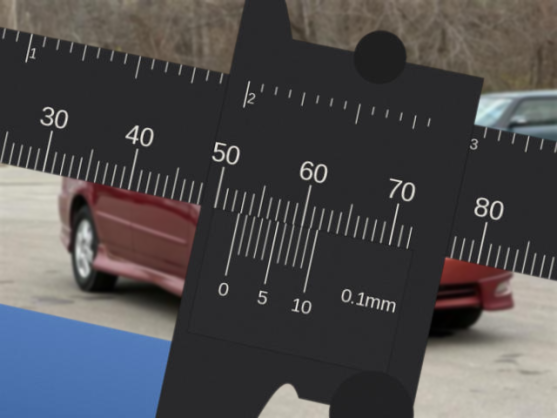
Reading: value=52.8 unit=mm
